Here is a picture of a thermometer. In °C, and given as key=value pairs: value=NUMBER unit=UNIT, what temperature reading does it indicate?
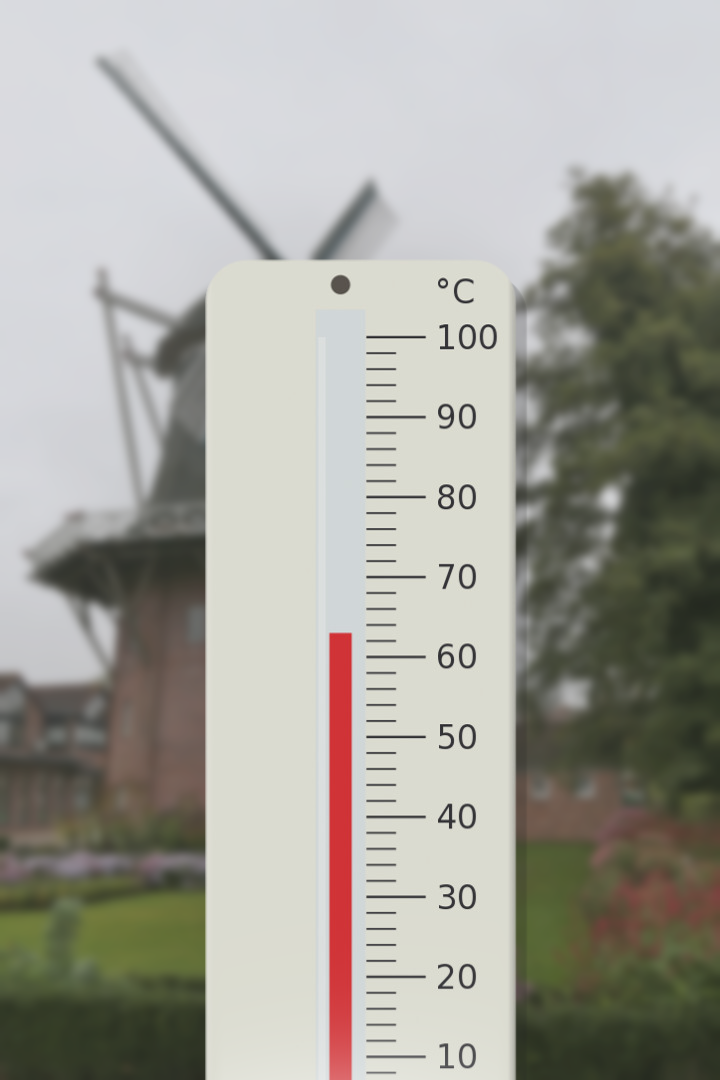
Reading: value=63 unit=°C
